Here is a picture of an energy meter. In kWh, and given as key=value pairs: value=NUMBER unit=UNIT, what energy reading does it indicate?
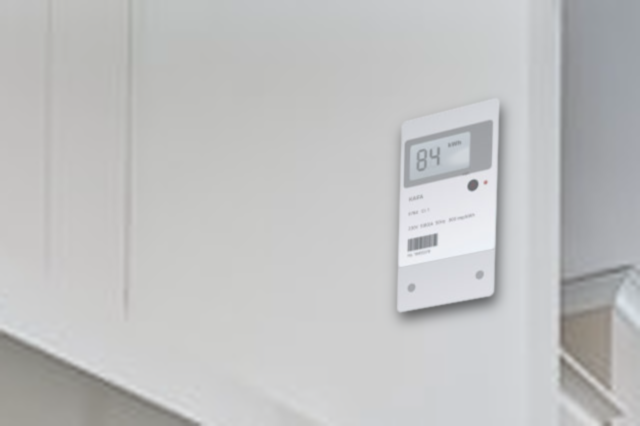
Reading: value=84 unit=kWh
